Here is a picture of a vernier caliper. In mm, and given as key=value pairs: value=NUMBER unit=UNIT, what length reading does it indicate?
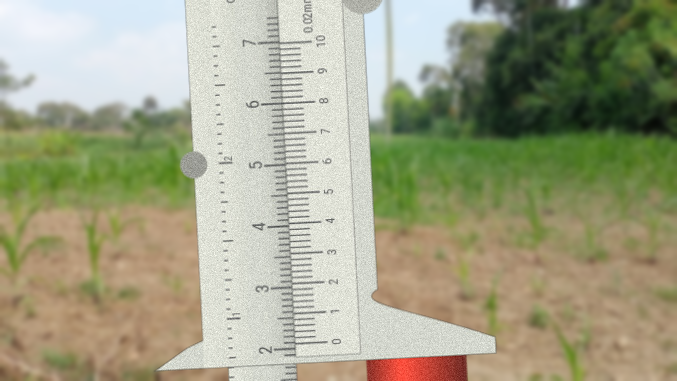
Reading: value=20.8 unit=mm
